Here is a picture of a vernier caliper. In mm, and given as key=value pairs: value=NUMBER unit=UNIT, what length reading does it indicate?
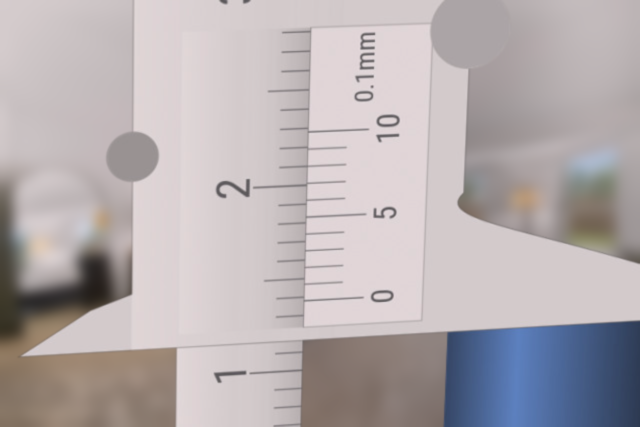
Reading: value=13.8 unit=mm
